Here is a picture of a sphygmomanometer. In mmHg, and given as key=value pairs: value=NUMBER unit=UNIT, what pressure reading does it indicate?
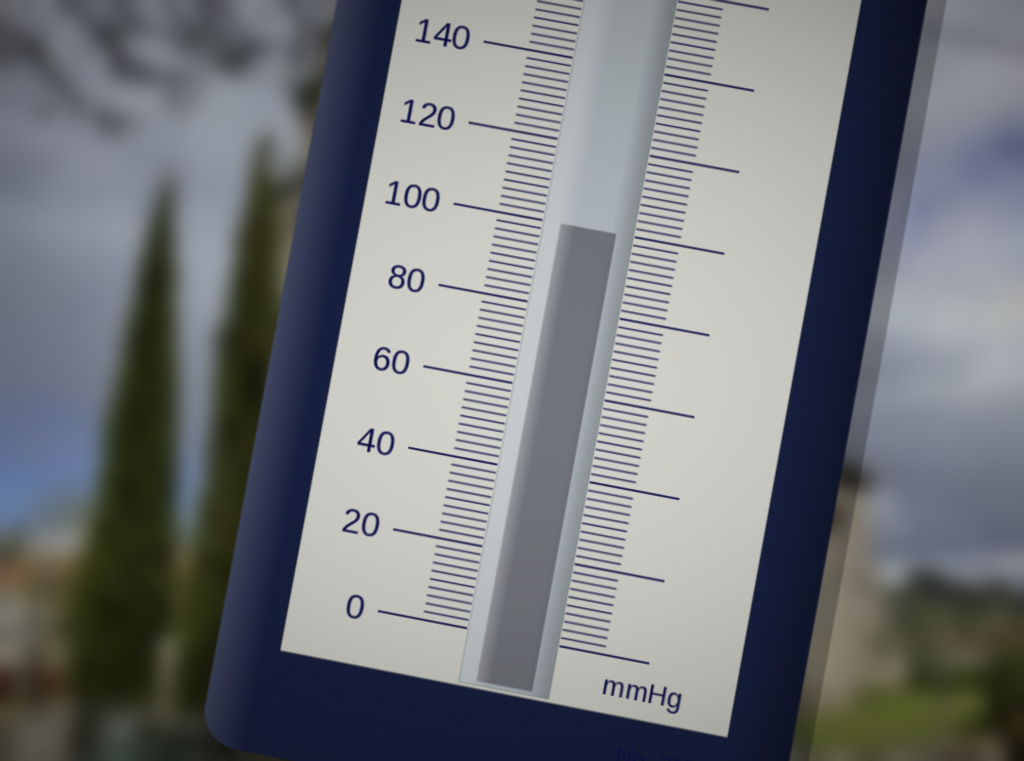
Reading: value=100 unit=mmHg
